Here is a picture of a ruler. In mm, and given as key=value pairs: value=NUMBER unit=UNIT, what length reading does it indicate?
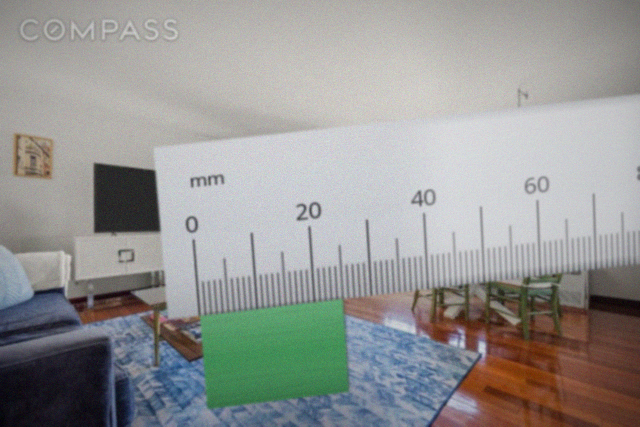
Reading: value=25 unit=mm
